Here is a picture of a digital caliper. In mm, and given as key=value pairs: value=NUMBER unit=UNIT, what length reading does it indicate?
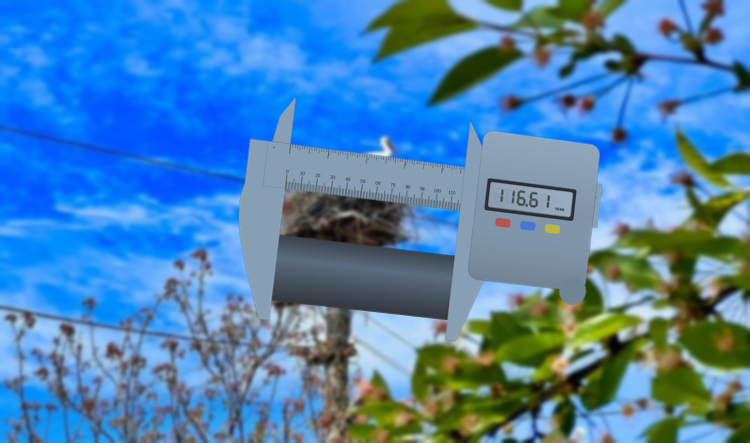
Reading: value=116.61 unit=mm
